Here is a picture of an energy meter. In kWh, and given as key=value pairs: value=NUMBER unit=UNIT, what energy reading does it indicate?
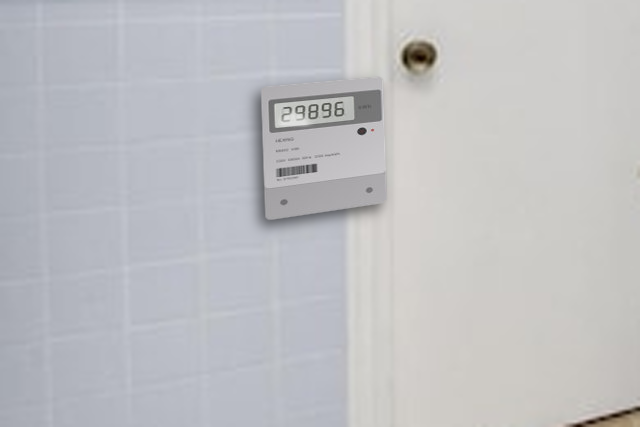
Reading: value=29896 unit=kWh
